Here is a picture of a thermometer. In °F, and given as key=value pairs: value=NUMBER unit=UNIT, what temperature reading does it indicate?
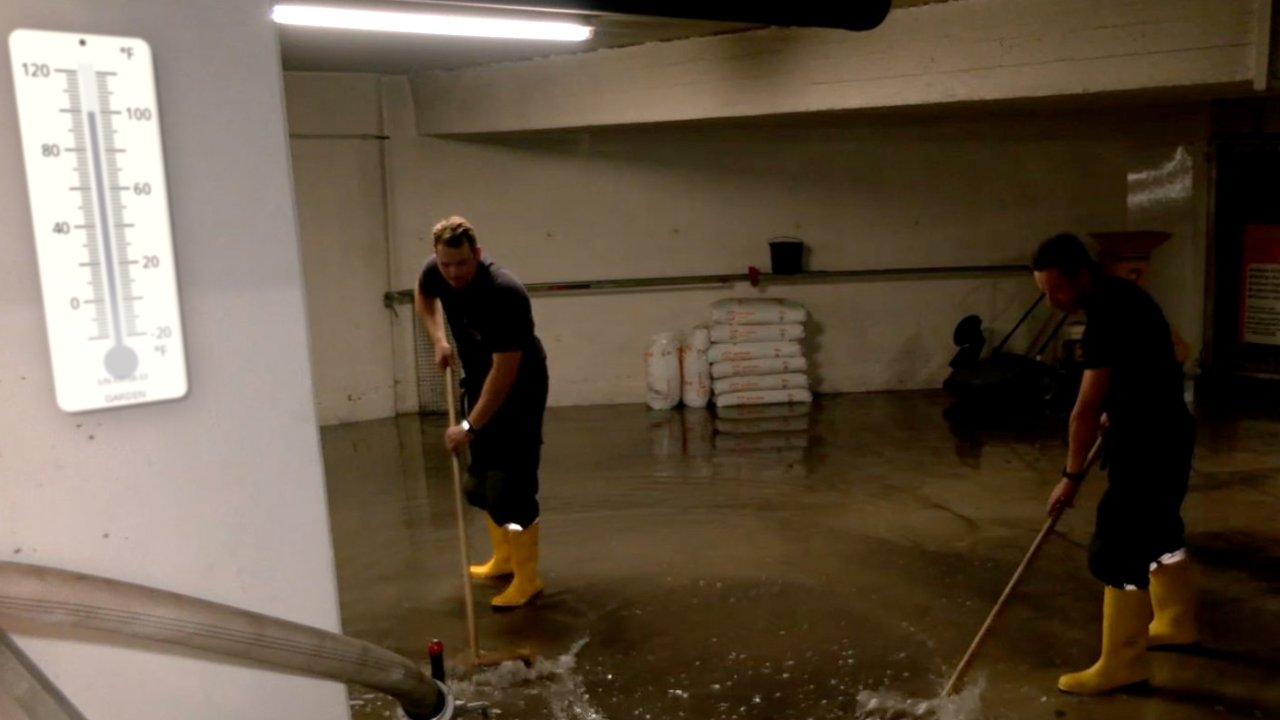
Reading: value=100 unit=°F
